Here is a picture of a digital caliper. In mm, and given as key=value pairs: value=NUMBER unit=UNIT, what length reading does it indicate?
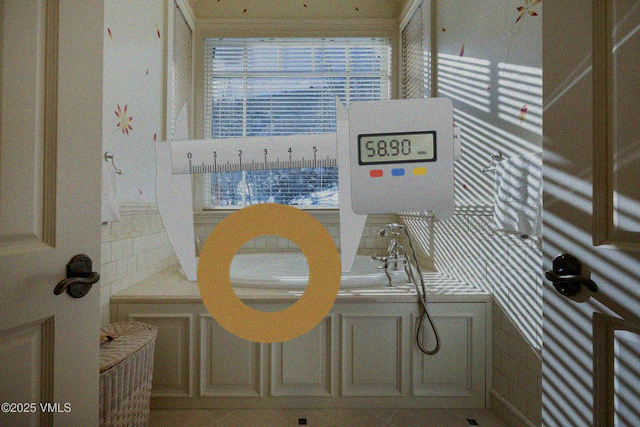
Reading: value=58.90 unit=mm
